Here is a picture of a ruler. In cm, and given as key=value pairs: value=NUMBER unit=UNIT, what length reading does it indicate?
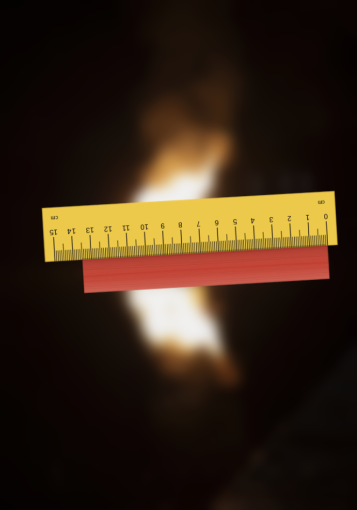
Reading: value=13.5 unit=cm
